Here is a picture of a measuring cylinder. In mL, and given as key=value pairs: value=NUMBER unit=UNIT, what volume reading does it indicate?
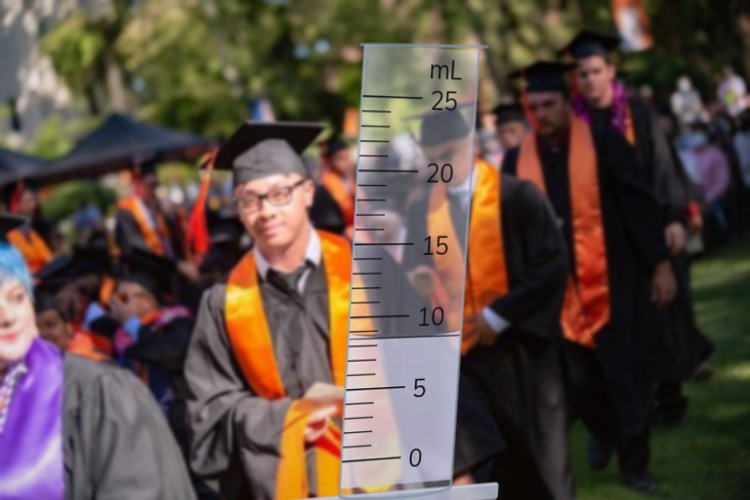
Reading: value=8.5 unit=mL
